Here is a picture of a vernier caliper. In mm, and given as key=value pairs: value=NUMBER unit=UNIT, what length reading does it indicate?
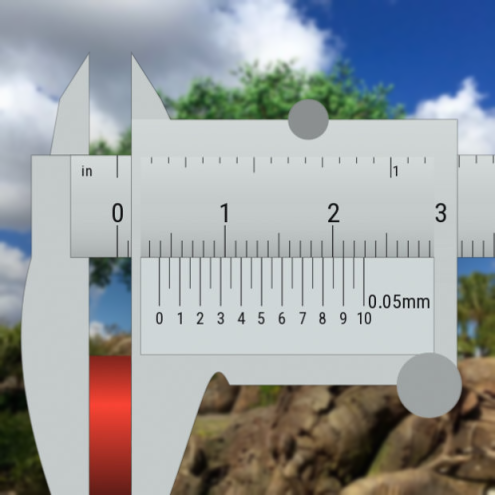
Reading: value=3.9 unit=mm
